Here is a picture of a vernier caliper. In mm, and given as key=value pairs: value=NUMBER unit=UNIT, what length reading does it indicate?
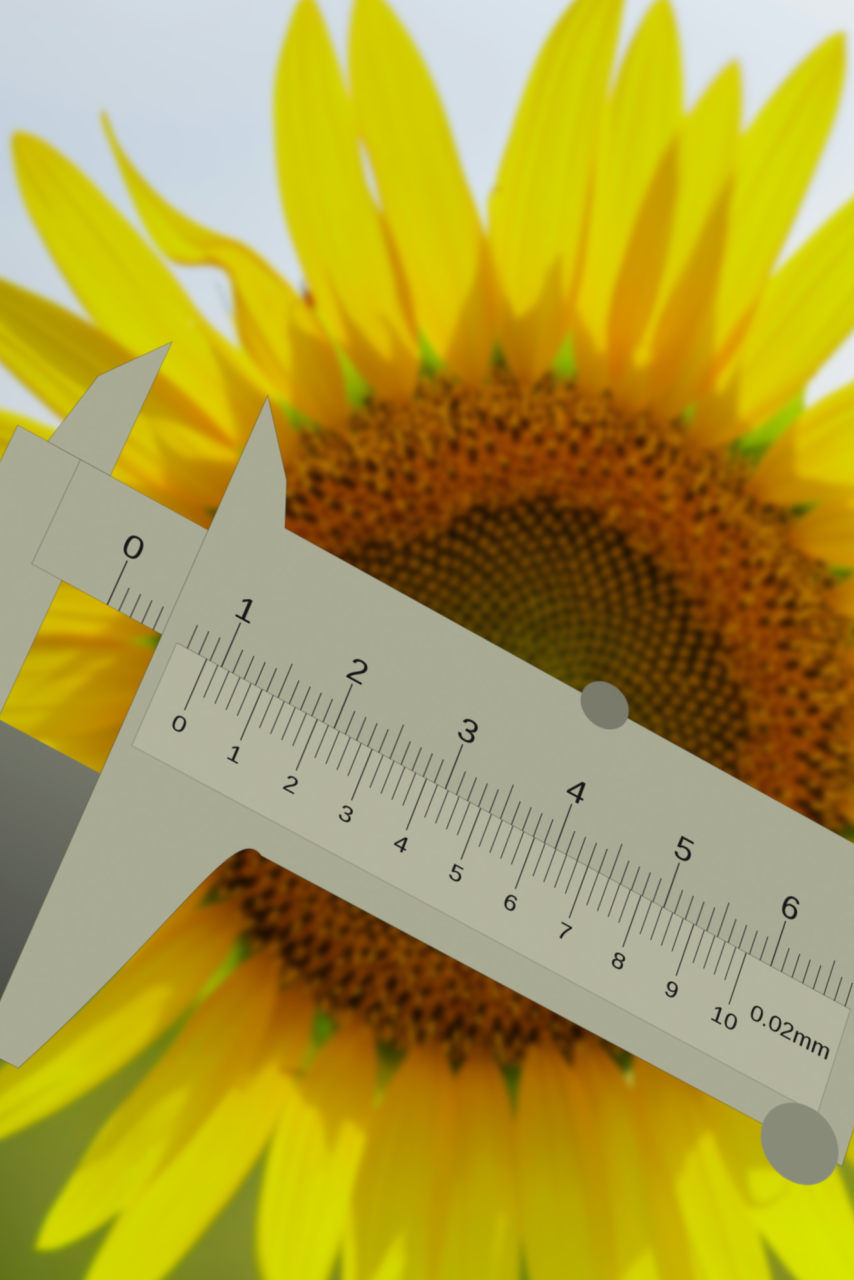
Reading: value=8.7 unit=mm
